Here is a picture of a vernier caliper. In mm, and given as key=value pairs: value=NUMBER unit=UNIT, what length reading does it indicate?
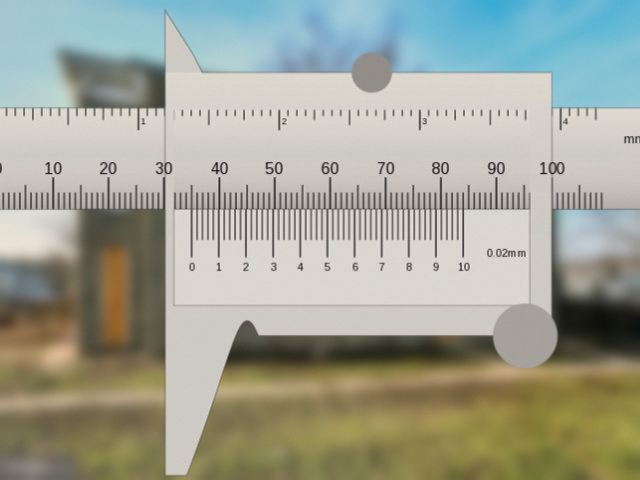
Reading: value=35.0 unit=mm
